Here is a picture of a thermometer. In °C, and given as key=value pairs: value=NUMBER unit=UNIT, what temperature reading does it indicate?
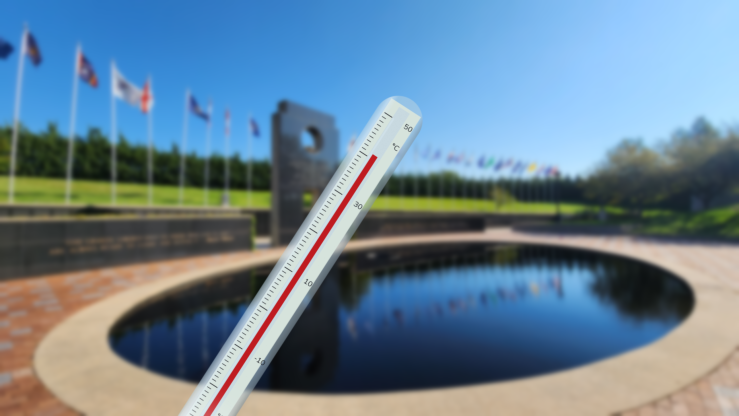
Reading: value=41 unit=°C
